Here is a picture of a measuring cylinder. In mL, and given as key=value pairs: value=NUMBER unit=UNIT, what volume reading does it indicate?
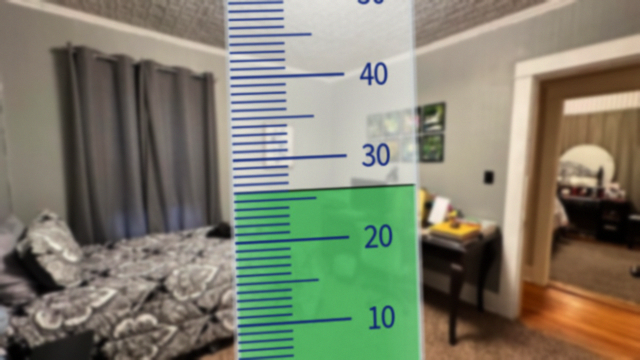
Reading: value=26 unit=mL
